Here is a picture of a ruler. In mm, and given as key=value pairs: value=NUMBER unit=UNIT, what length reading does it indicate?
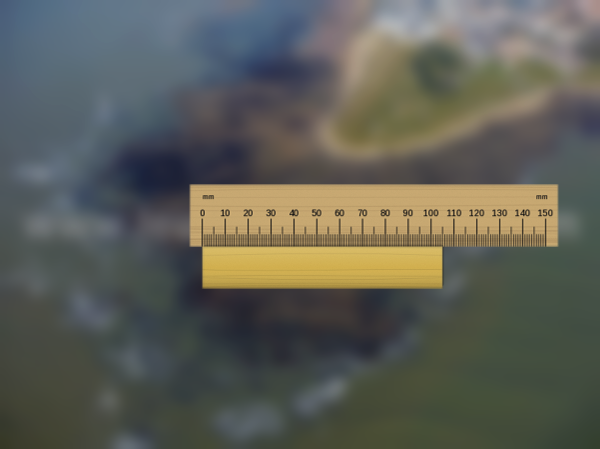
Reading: value=105 unit=mm
